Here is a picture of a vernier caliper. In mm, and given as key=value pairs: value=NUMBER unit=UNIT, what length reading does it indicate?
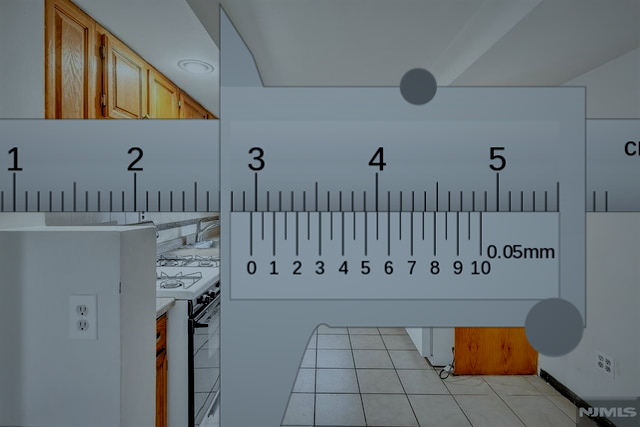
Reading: value=29.6 unit=mm
